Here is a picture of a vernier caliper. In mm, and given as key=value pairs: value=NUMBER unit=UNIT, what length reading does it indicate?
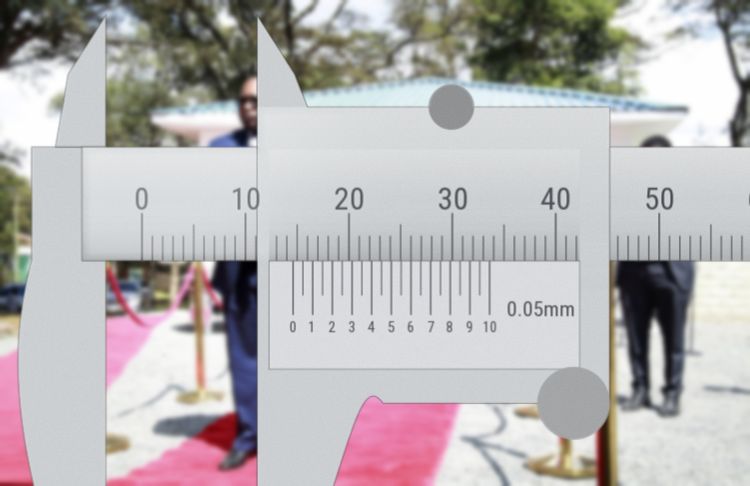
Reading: value=14.6 unit=mm
